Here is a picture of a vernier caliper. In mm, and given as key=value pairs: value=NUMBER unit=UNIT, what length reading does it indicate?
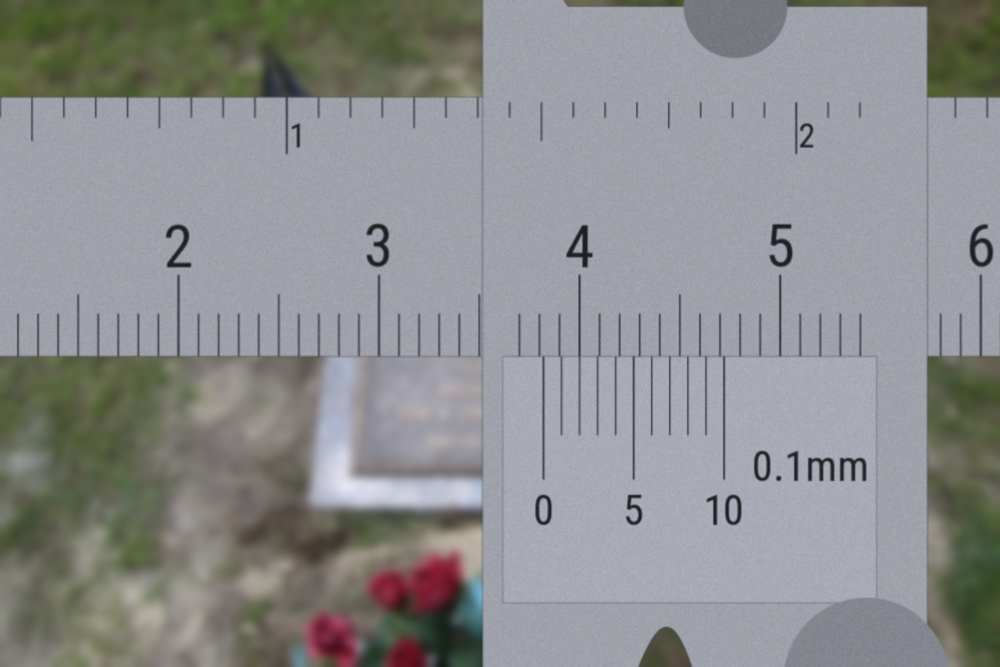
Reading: value=38.2 unit=mm
